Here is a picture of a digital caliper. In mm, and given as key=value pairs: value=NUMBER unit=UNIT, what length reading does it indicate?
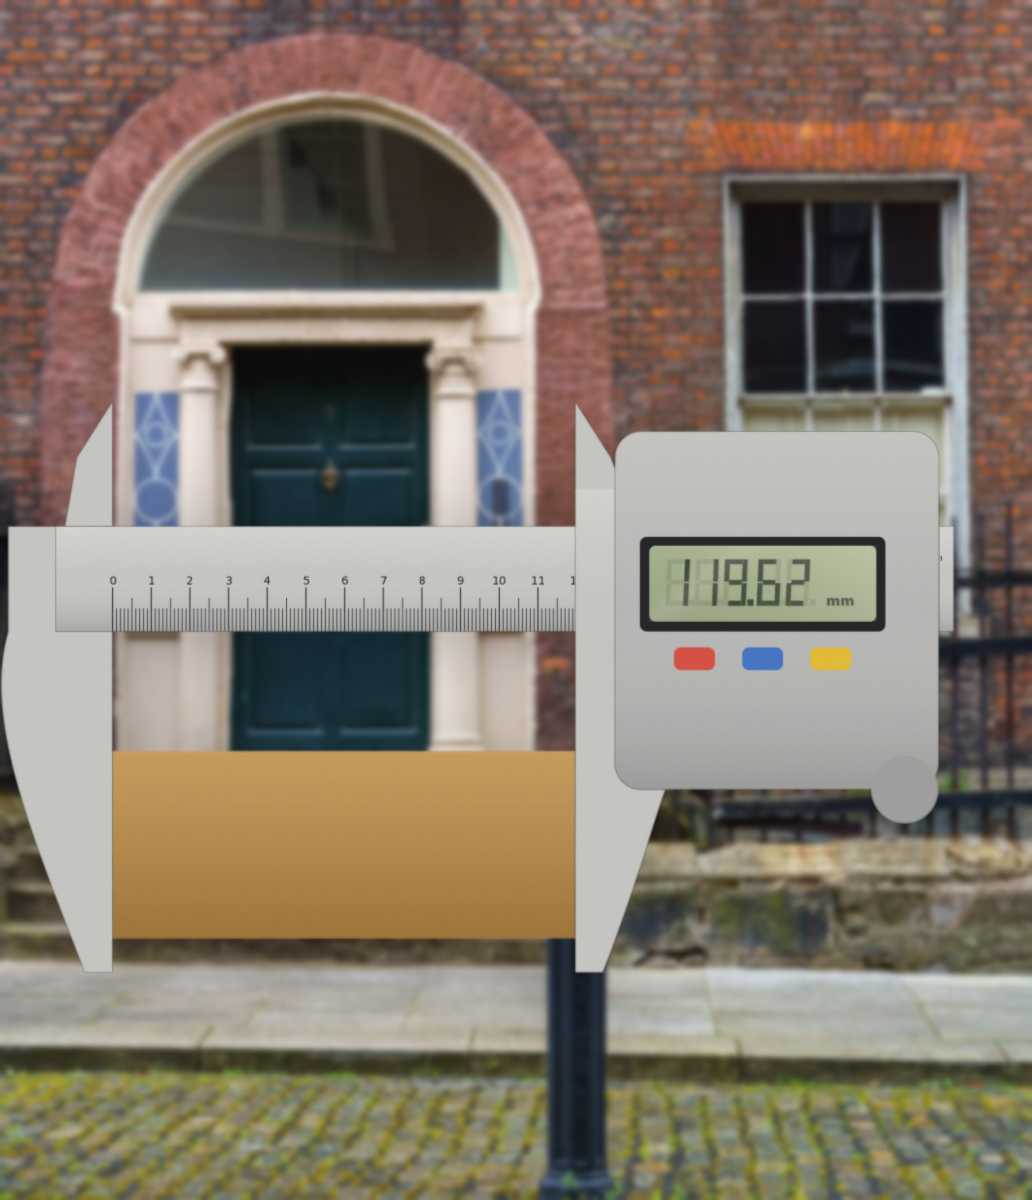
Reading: value=119.62 unit=mm
